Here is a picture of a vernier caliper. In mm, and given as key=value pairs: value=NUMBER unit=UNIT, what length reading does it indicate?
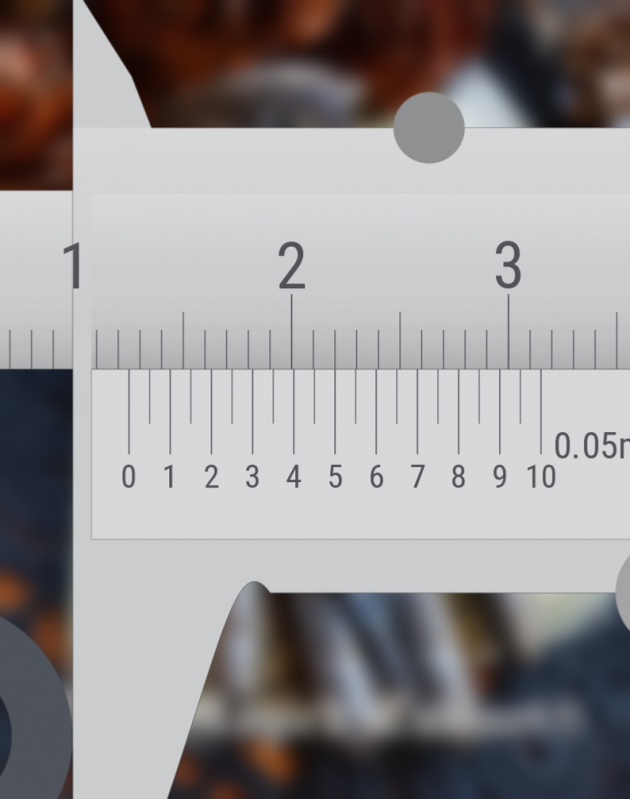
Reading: value=12.50 unit=mm
